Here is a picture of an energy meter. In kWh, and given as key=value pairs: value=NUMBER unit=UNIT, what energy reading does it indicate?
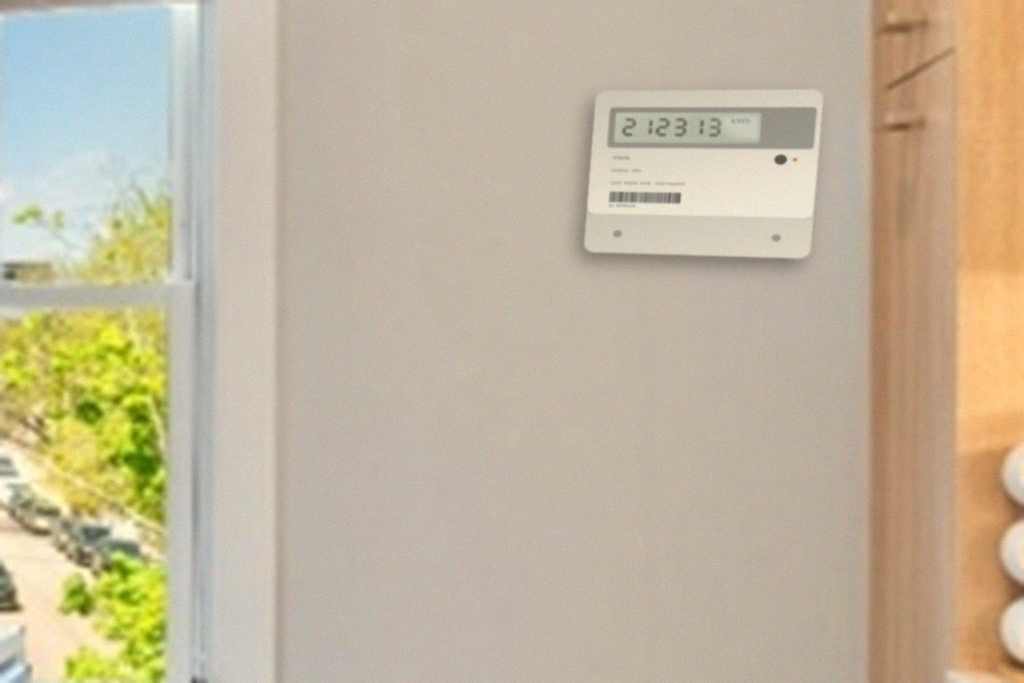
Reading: value=212313 unit=kWh
